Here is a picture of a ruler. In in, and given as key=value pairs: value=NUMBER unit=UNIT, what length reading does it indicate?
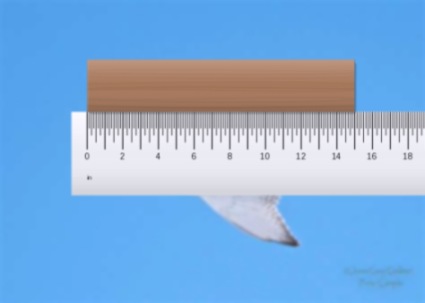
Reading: value=15 unit=in
